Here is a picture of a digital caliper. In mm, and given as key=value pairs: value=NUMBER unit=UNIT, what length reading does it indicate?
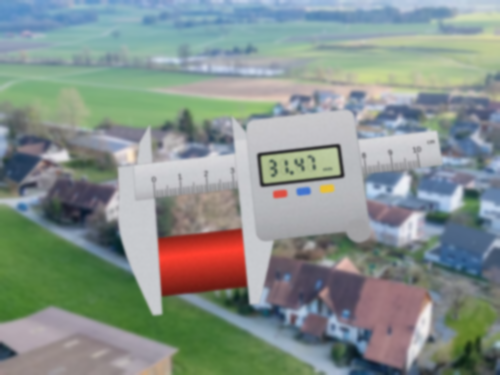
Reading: value=31.47 unit=mm
